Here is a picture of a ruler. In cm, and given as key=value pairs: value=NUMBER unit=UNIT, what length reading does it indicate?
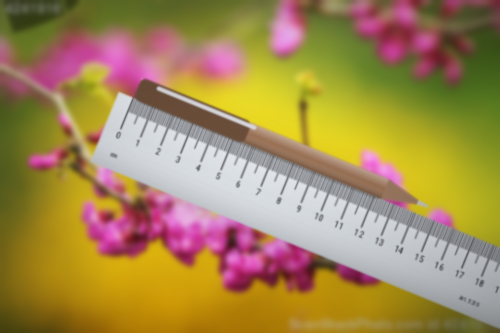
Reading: value=14.5 unit=cm
